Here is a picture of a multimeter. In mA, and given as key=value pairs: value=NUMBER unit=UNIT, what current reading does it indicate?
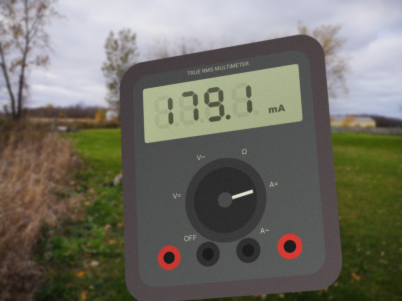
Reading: value=179.1 unit=mA
